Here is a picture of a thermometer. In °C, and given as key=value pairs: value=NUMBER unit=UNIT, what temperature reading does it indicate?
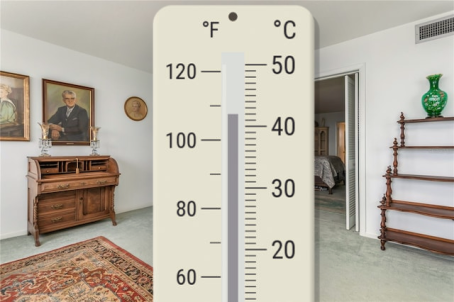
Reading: value=42 unit=°C
